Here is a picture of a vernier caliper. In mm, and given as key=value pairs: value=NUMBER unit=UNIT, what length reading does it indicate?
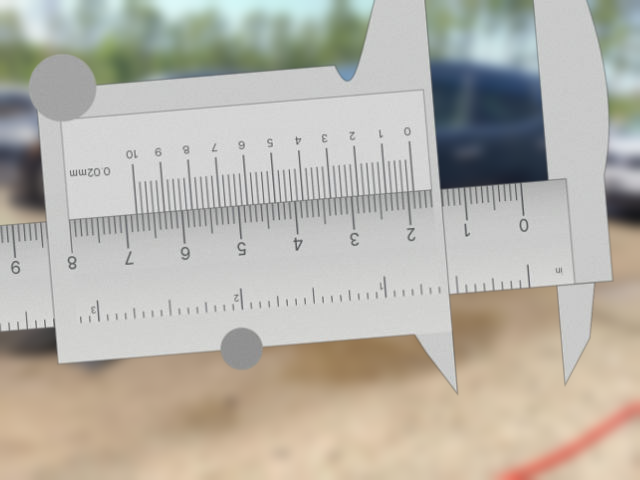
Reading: value=19.0 unit=mm
